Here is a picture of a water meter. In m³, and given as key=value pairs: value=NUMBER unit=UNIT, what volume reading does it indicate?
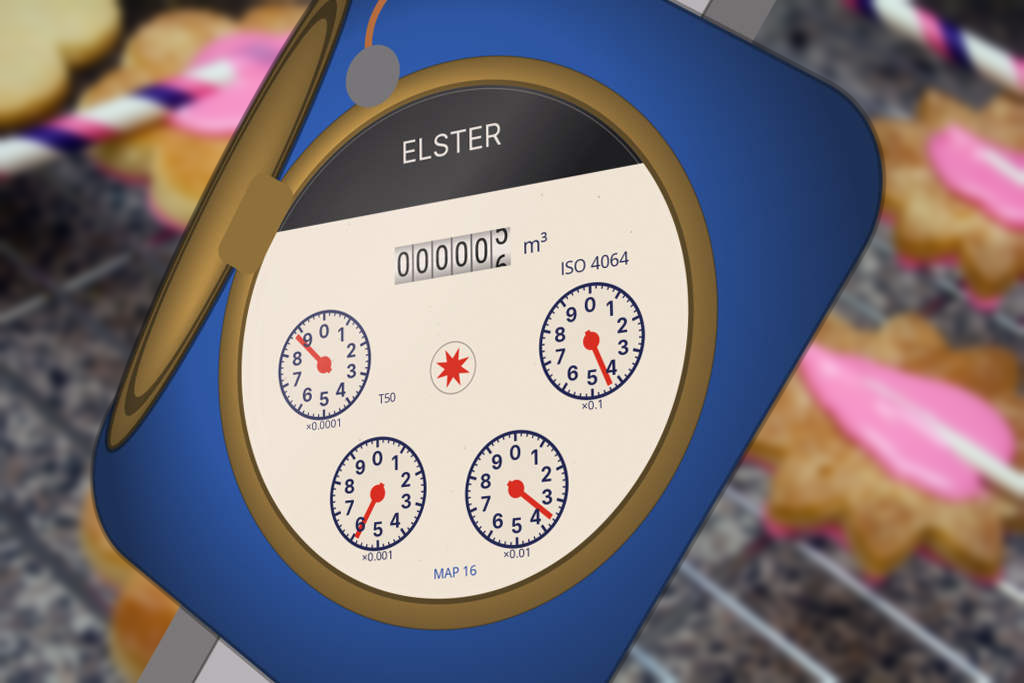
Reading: value=5.4358 unit=m³
